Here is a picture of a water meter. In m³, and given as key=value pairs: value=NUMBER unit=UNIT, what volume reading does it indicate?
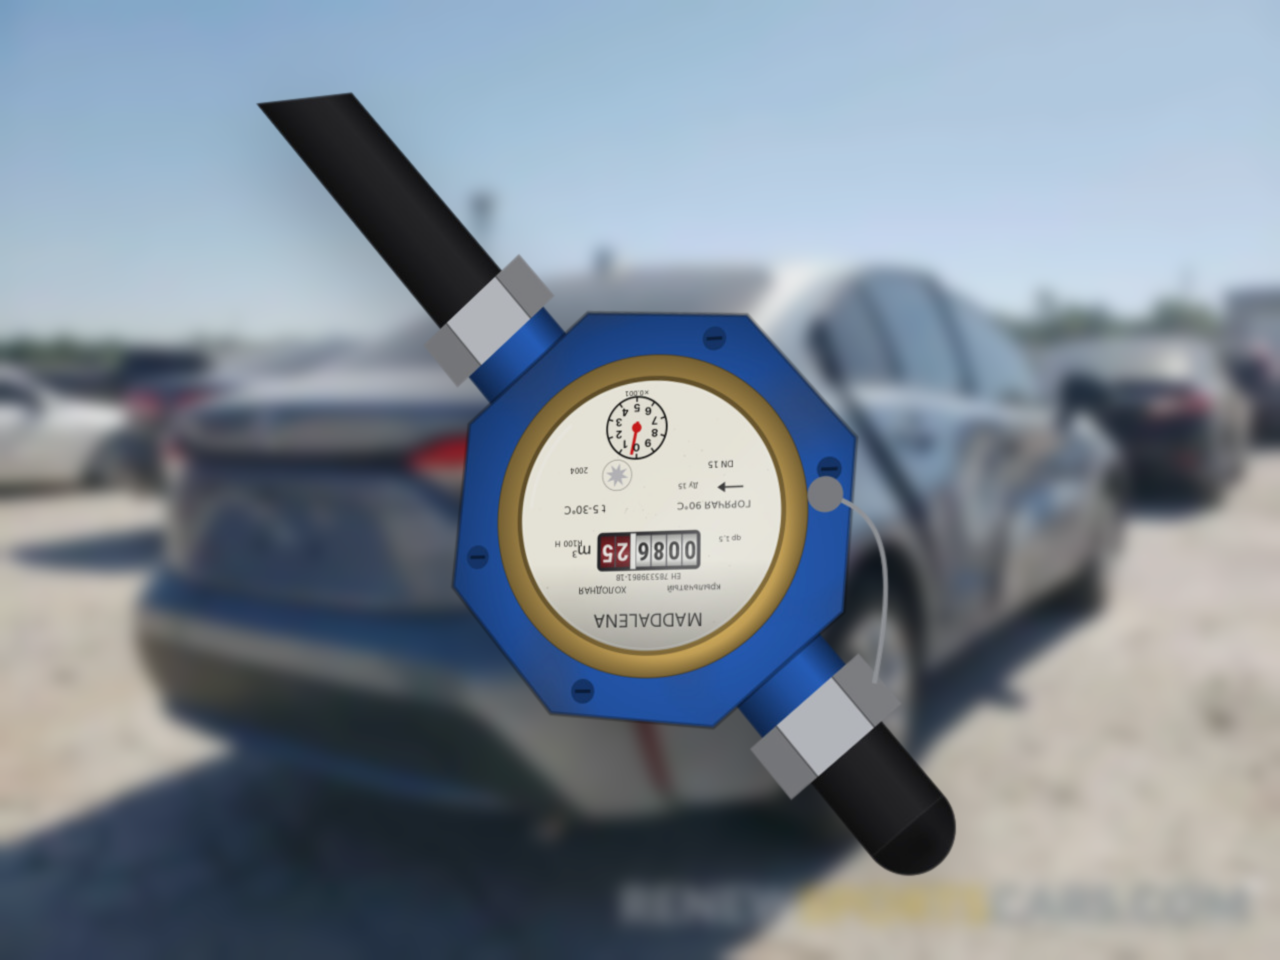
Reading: value=86.250 unit=m³
